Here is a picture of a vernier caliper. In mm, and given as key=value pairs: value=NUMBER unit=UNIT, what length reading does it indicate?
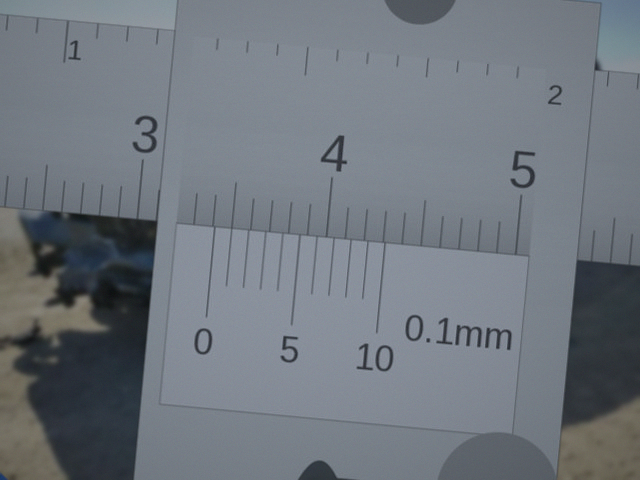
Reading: value=34.1 unit=mm
